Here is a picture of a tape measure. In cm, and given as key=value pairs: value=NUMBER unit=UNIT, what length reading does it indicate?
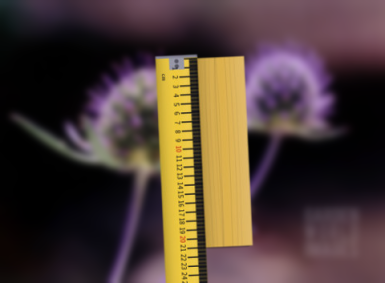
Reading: value=21 unit=cm
